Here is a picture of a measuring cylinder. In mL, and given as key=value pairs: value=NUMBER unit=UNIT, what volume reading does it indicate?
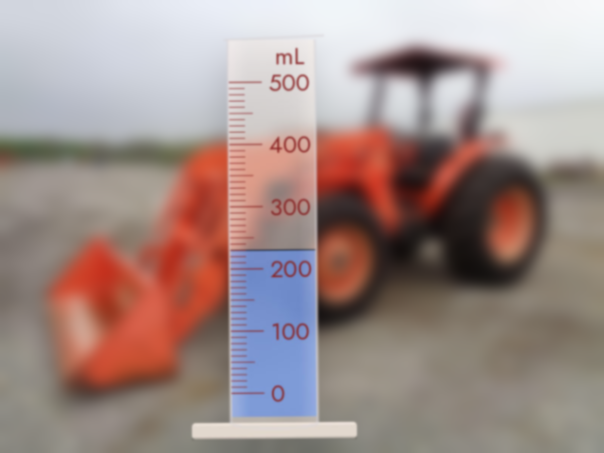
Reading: value=230 unit=mL
